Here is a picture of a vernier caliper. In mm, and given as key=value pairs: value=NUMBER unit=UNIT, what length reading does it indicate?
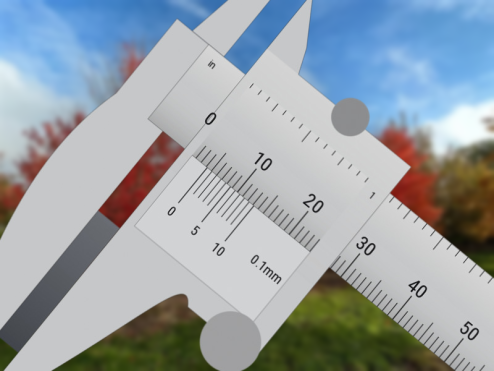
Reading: value=4.2 unit=mm
